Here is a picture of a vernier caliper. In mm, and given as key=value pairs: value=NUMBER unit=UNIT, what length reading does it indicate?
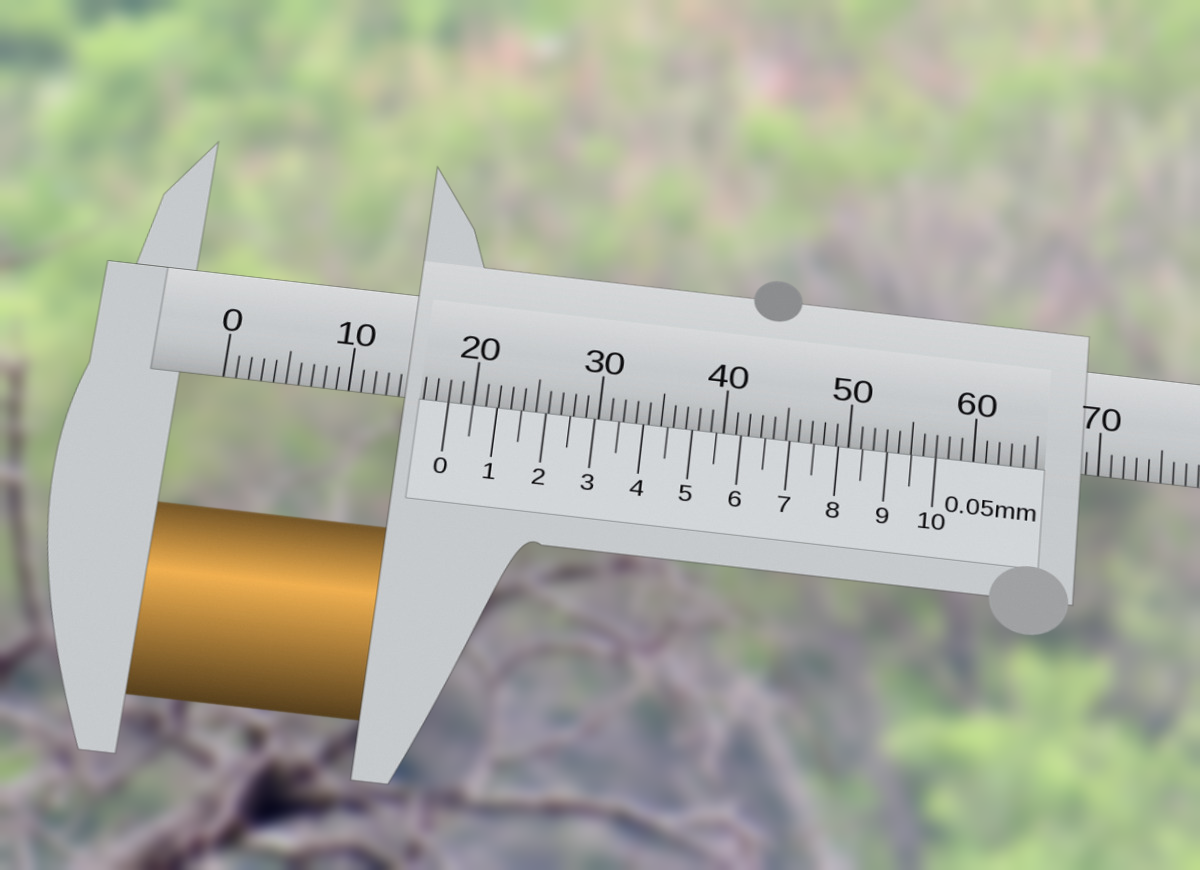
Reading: value=18.0 unit=mm
